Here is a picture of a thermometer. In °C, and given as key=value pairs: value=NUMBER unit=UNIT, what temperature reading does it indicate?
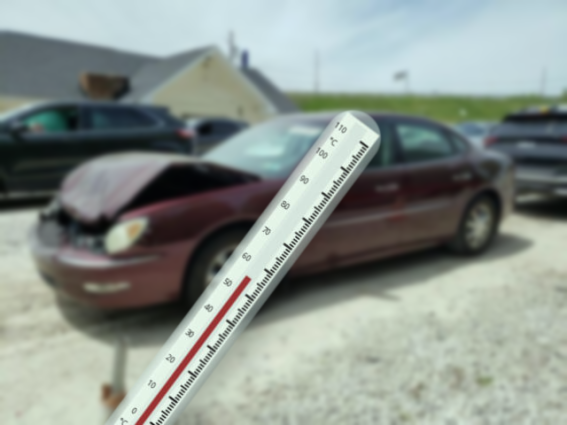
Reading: value=55 unit=°C
